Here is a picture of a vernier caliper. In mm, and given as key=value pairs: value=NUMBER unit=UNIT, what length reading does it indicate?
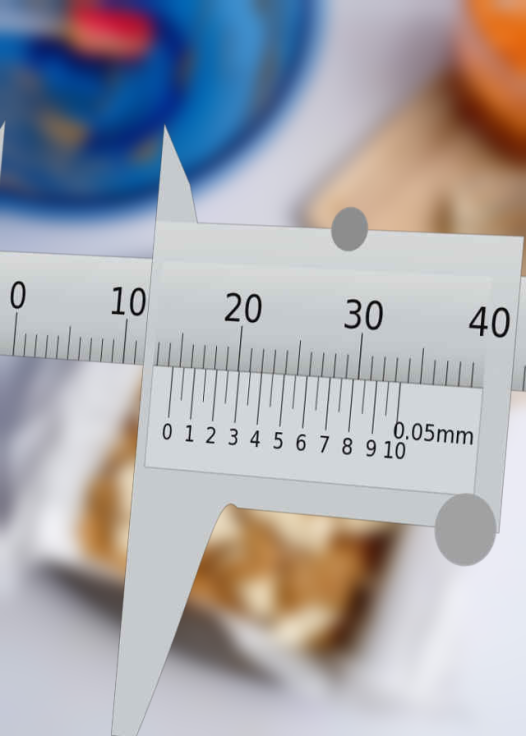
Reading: value=14.4 unit=mm
